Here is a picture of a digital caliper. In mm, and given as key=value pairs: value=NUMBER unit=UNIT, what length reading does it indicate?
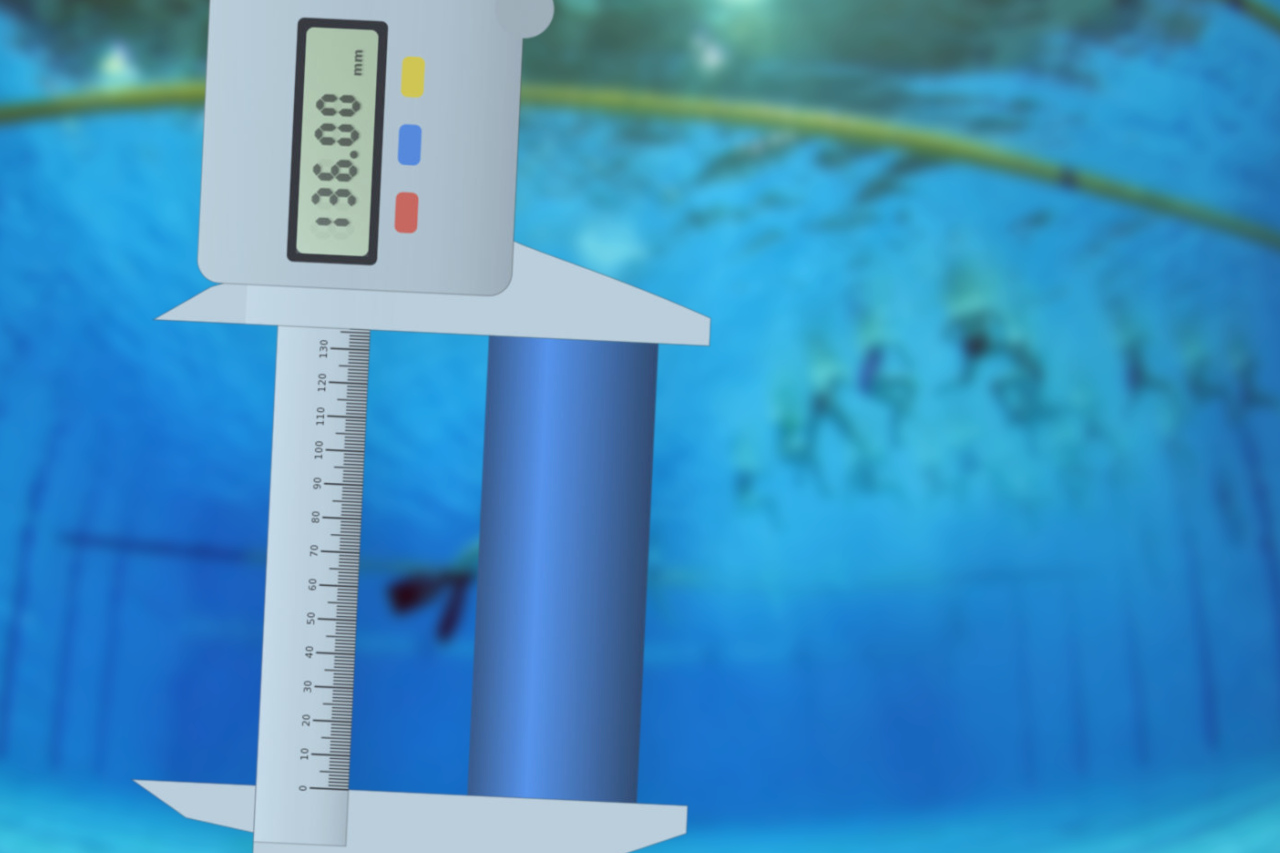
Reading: value=136.00 unit=mm
